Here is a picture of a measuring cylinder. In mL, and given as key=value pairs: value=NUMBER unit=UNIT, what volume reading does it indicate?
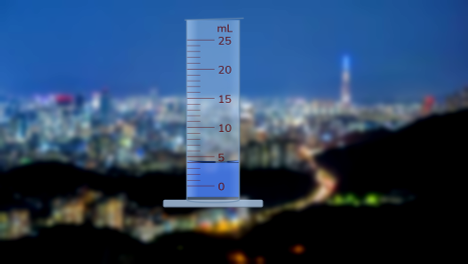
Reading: value=4 unit=mL
